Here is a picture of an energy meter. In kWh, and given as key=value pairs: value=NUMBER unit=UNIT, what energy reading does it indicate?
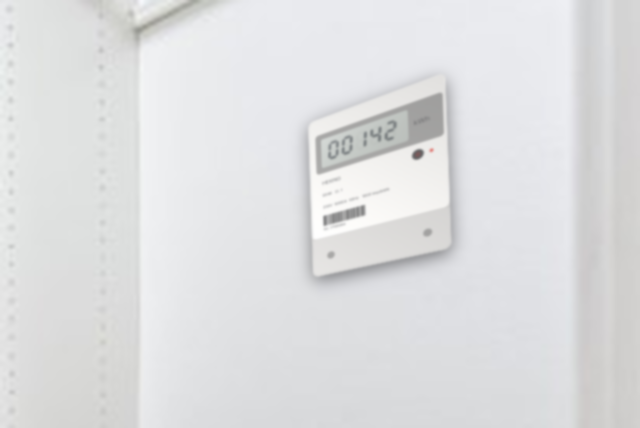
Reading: value=142 unit=kWh
